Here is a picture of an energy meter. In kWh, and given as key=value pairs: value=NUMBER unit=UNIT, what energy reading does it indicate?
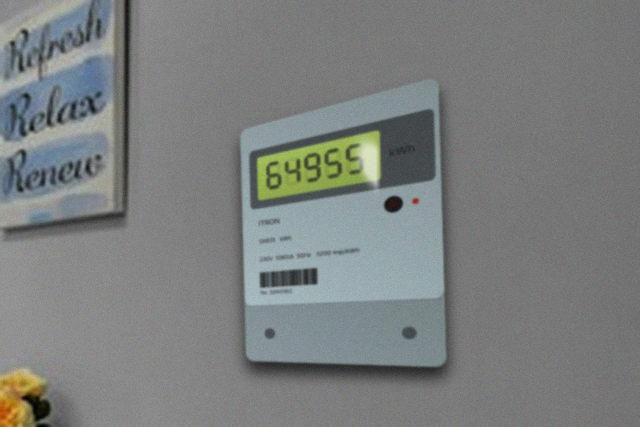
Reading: value=64955 unit=kWh
